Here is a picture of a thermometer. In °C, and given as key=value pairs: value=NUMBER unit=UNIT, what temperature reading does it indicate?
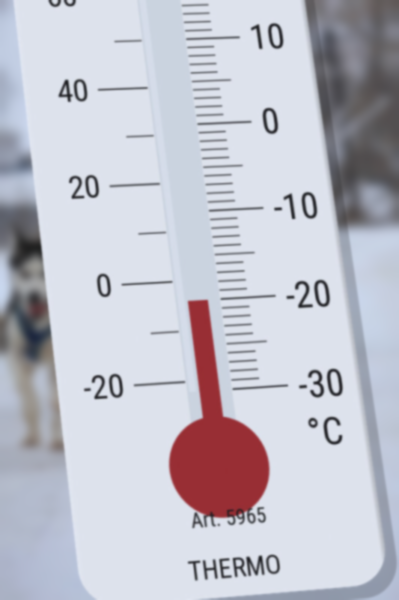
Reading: value=-20 unit=°C
